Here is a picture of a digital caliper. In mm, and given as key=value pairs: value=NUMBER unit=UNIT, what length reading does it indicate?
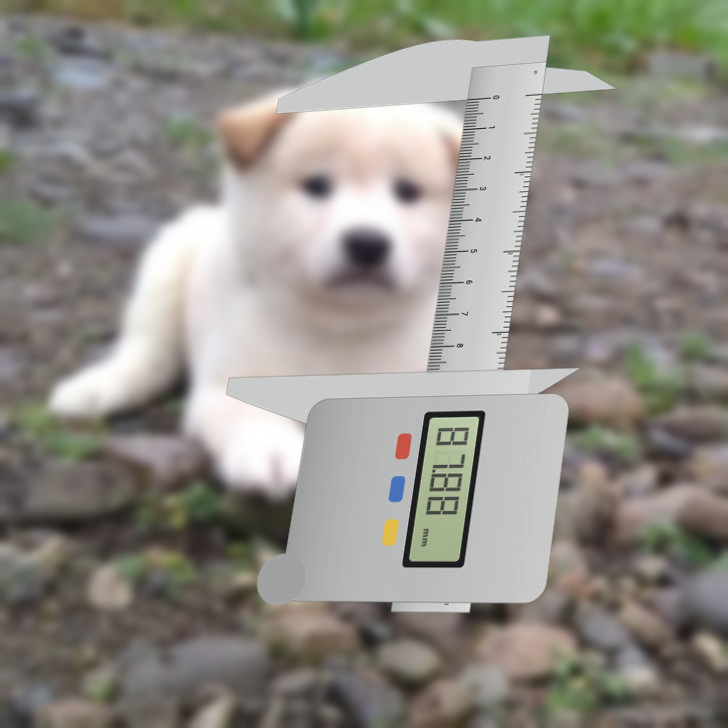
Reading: value=87.88 unit=mm
